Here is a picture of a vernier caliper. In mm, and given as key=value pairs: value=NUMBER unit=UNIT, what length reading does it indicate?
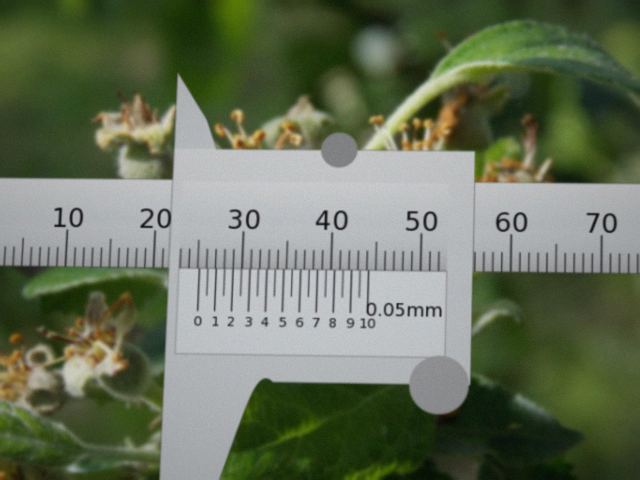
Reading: value=25.2 unit=mm
